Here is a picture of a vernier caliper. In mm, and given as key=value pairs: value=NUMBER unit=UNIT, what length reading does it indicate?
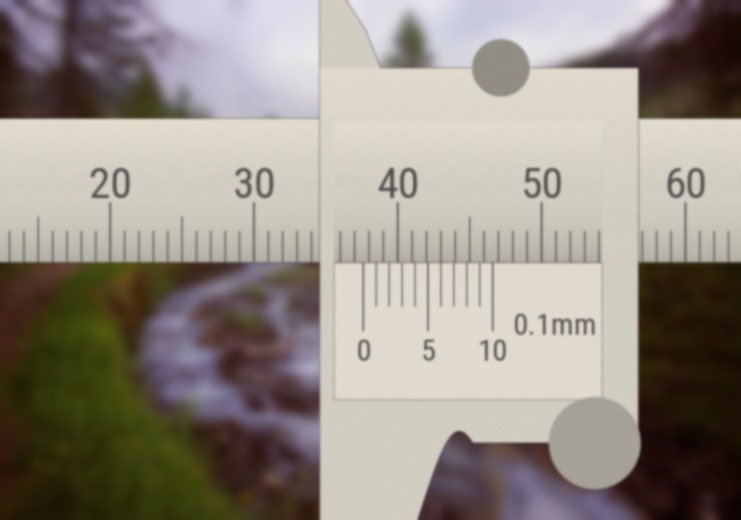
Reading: value=37.6 unit=mm
